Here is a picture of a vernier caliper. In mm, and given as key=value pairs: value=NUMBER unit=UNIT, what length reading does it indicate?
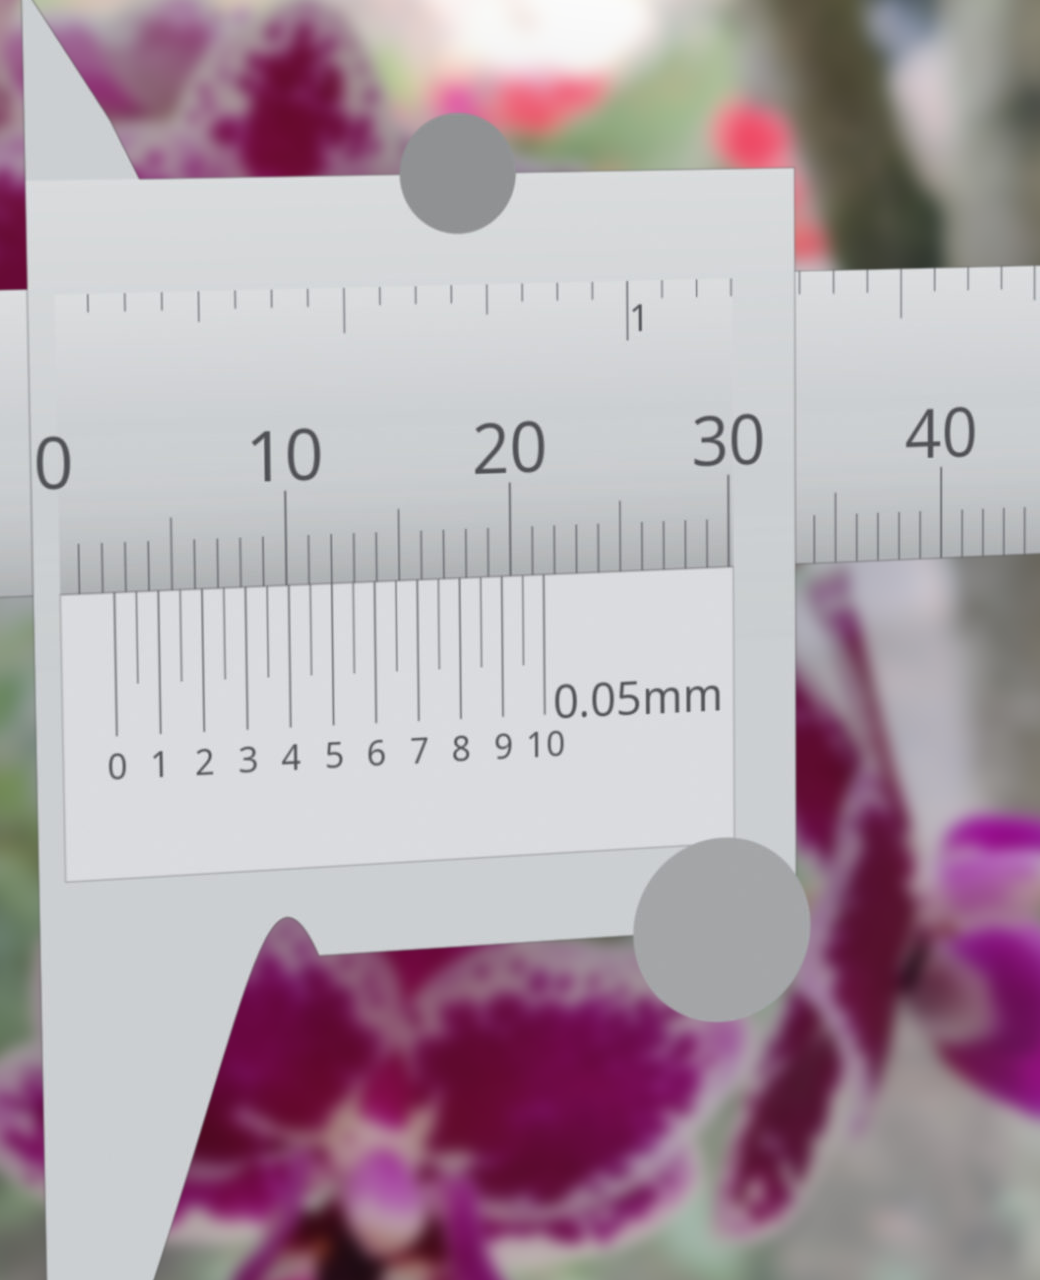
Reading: value=2.5 unit=mm
